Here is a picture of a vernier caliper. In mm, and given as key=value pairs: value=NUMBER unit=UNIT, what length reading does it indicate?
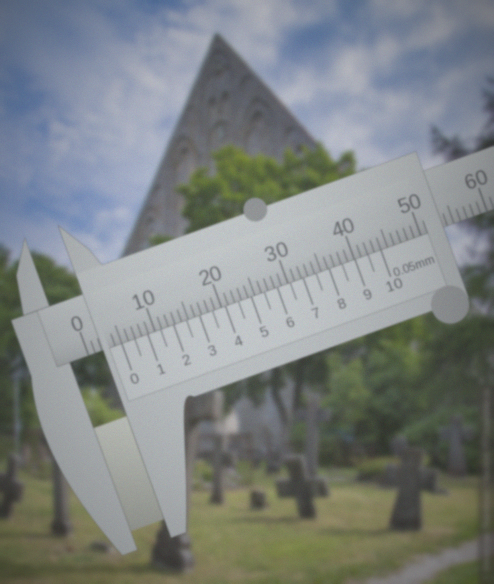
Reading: value=5.0 unit=mm
